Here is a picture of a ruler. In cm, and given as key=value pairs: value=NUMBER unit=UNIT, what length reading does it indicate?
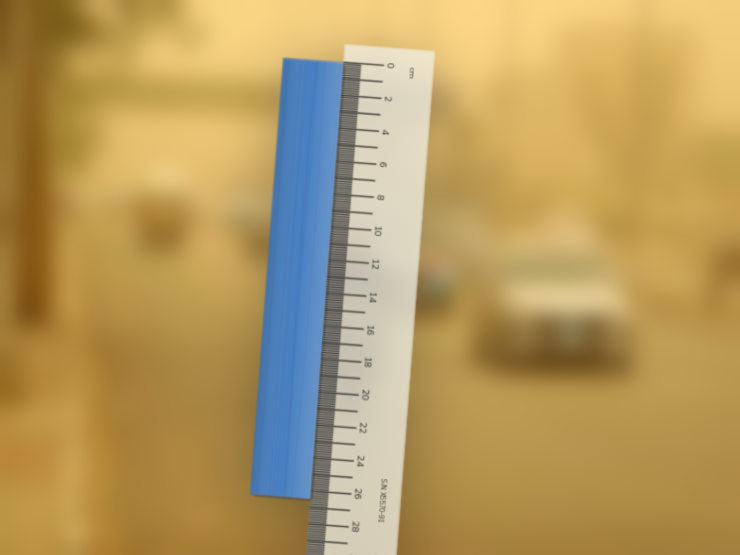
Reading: value=26.5 unit=cm
